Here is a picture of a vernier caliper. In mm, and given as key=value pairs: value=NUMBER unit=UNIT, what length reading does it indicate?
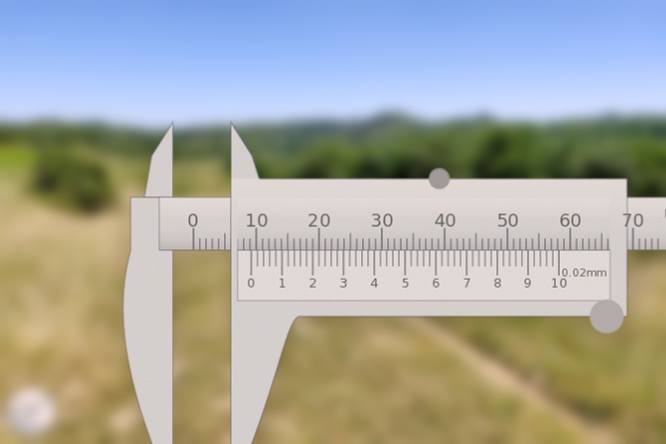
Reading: value=9.2 unit=mm
